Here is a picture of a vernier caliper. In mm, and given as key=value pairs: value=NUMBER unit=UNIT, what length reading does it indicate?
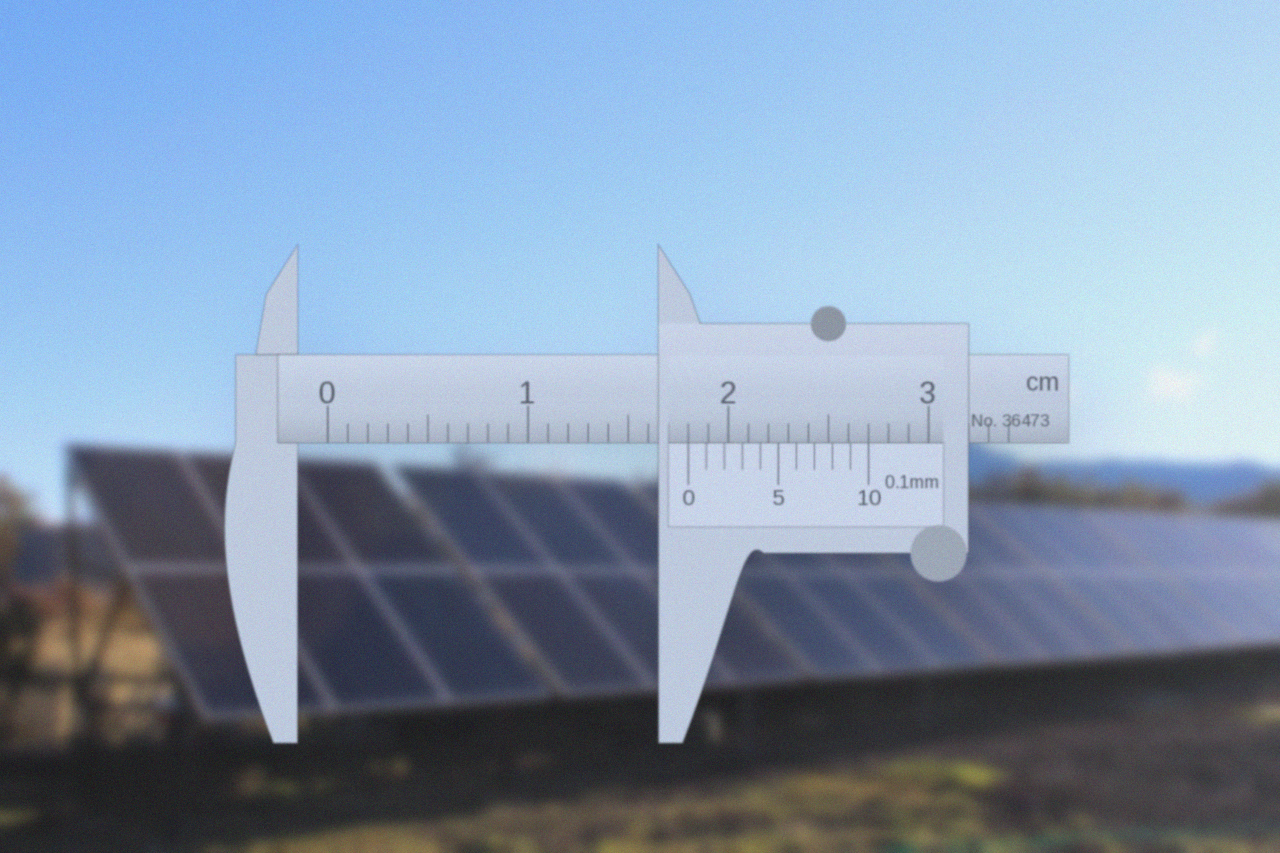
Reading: value=18.0 unit=mm
